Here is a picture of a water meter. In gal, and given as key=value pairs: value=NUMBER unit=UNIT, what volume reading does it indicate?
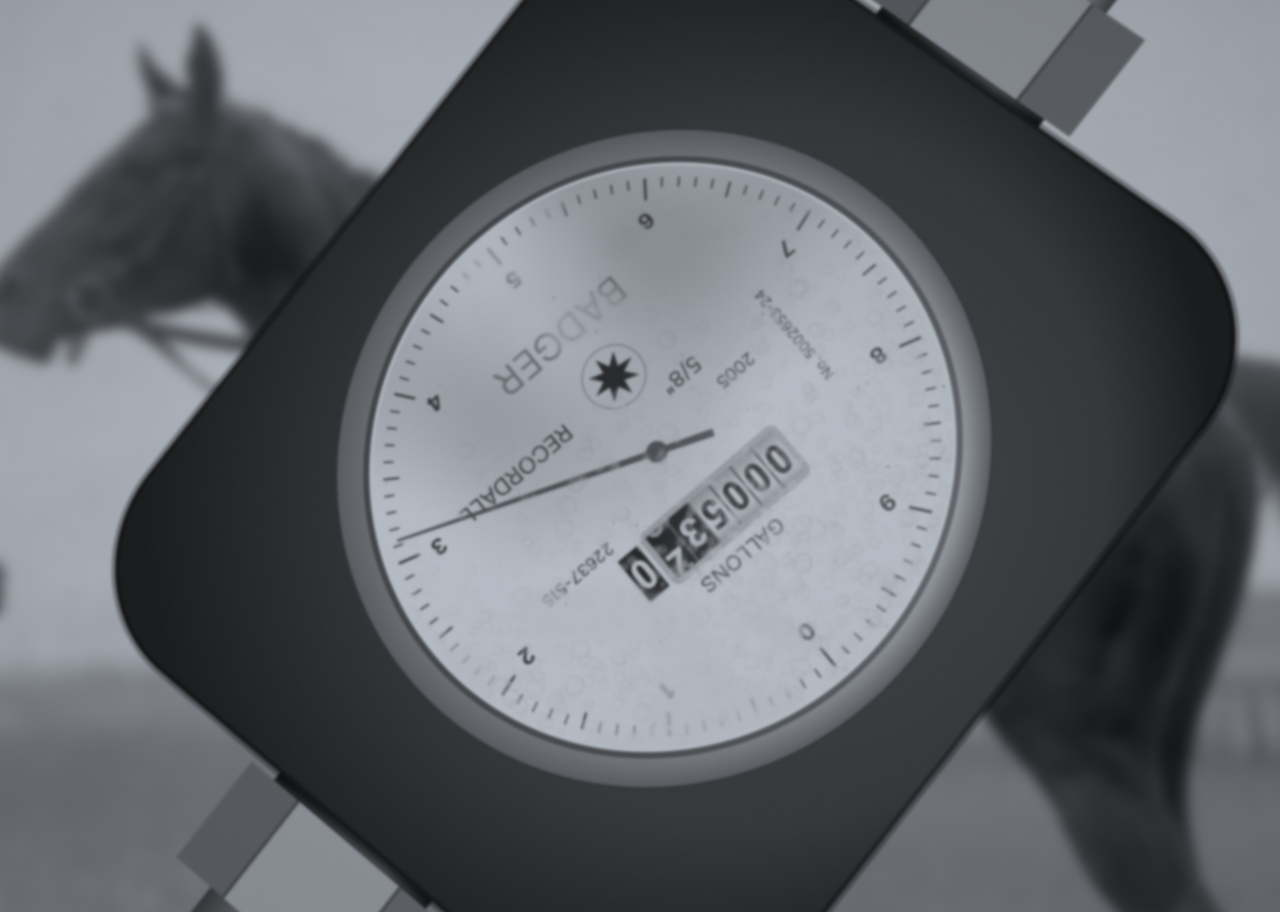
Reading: value=5323.1 unit=gal
